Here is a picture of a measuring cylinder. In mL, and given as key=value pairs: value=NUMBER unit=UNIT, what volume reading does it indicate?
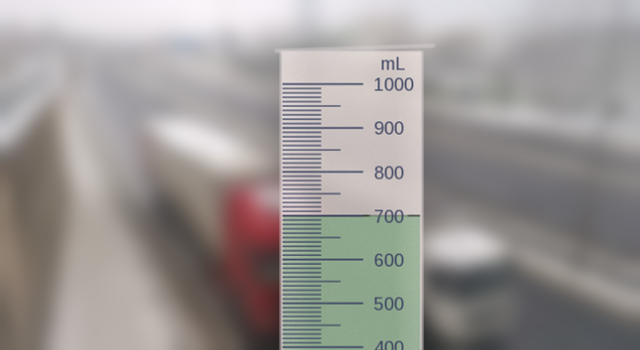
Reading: value=700 unit=mL
